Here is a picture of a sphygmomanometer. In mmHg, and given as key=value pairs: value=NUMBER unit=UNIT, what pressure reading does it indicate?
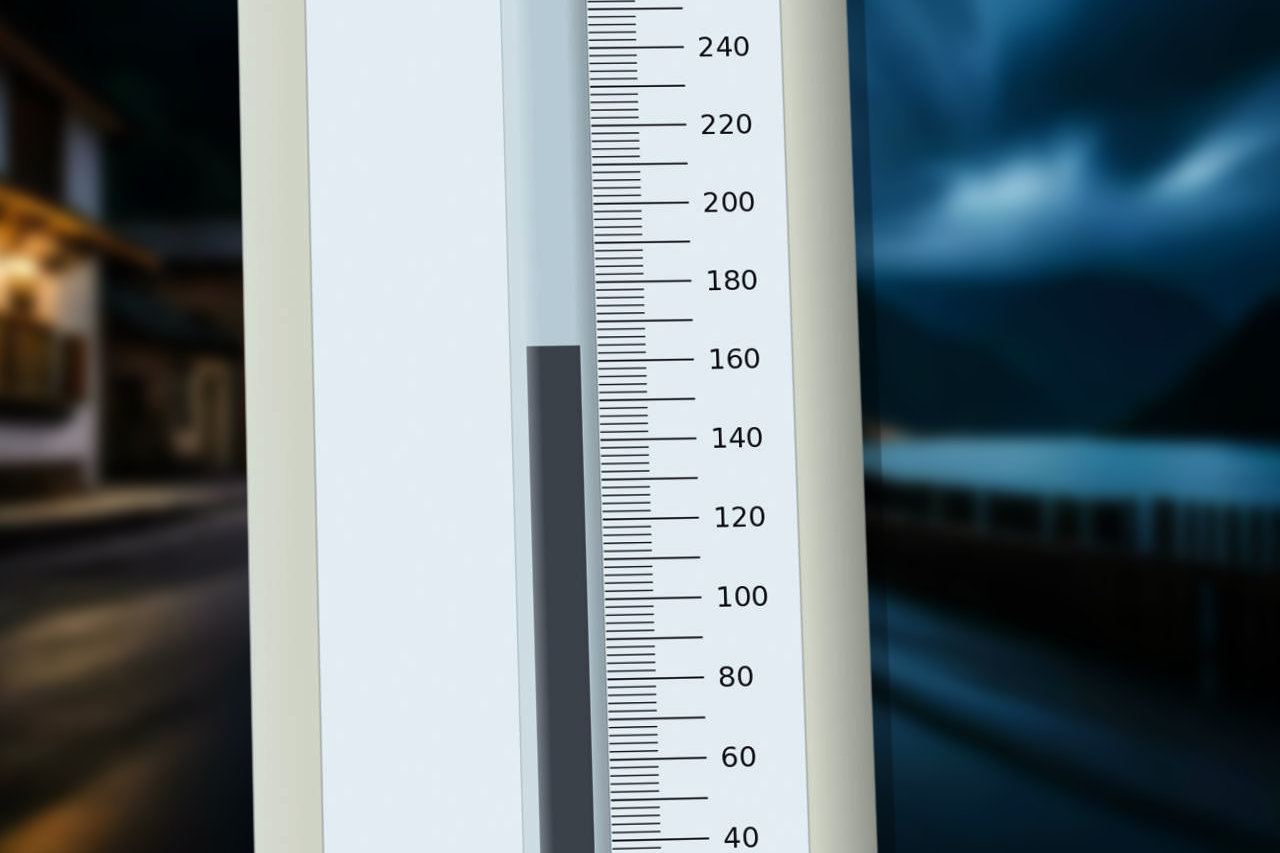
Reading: value=164 unit=mmHg
